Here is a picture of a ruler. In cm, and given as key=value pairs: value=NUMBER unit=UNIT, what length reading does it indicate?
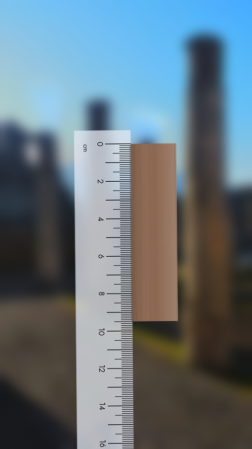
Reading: value=9.5 unit=cm
